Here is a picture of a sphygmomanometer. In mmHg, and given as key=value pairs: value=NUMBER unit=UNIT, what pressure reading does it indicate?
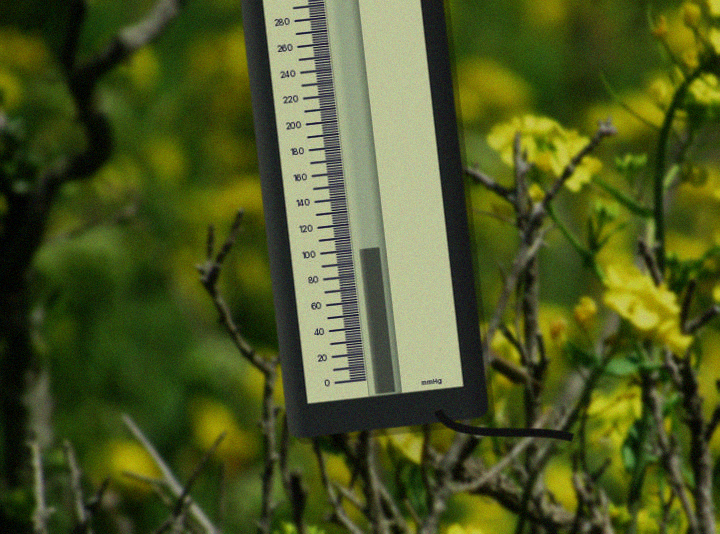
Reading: value=100 unit=mmHg
